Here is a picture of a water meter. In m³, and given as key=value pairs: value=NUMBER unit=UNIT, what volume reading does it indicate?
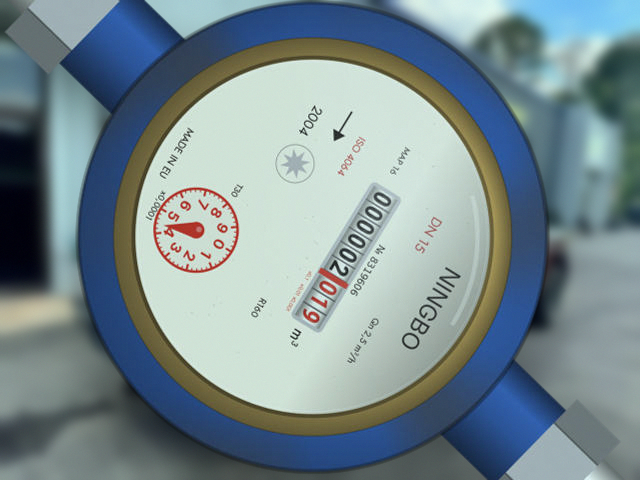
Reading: value=2.0194 unit=m³
